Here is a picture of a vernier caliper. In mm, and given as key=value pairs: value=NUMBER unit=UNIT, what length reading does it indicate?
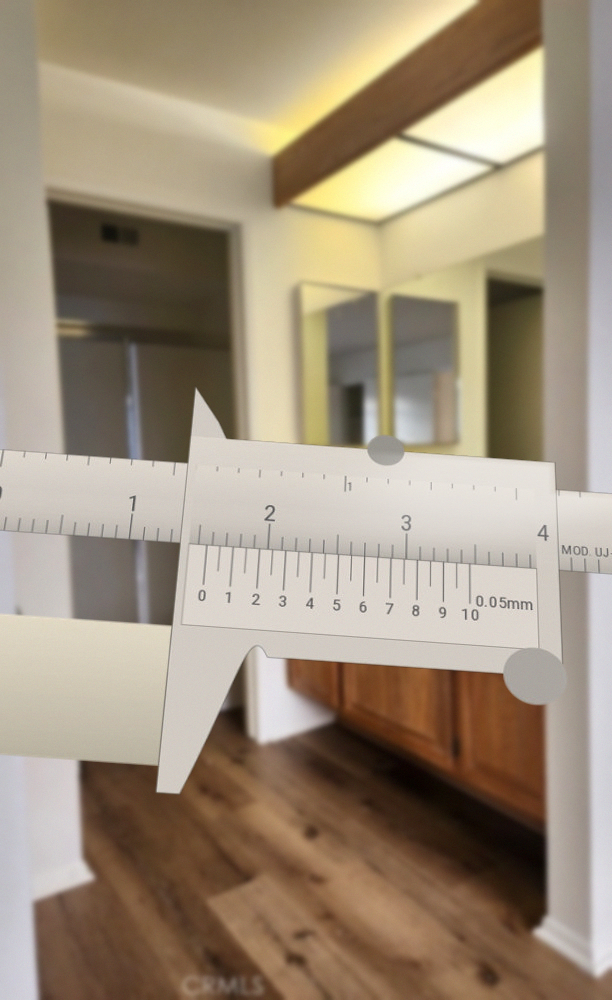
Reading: value=15.6 unit=mm
